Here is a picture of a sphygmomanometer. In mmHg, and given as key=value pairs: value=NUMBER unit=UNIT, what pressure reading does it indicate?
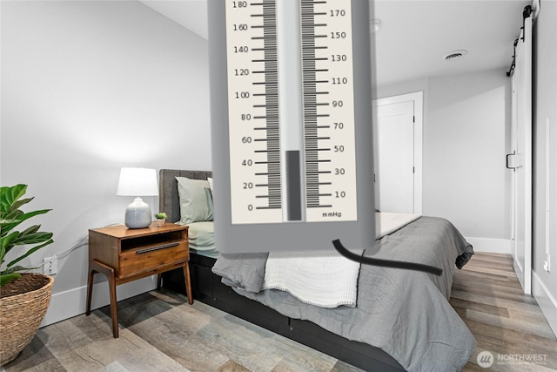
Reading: value=50 unit=mmHg
